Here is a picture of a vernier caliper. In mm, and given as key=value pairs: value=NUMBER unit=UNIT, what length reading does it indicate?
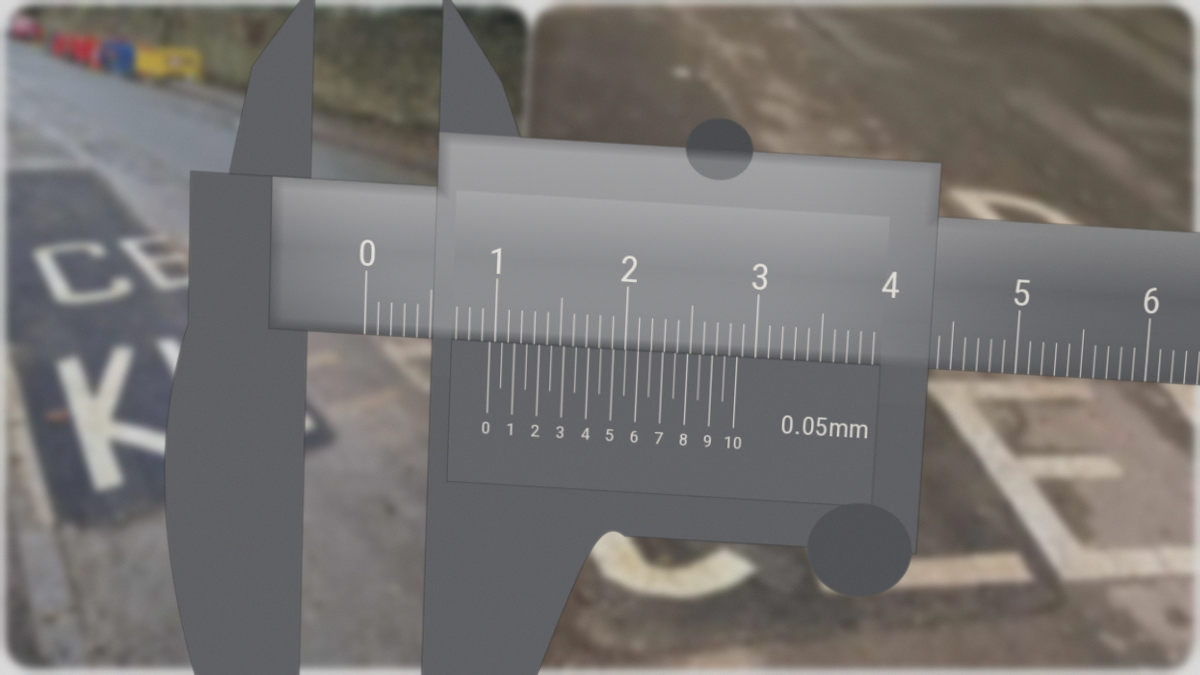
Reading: value=9.6 unit=mm
